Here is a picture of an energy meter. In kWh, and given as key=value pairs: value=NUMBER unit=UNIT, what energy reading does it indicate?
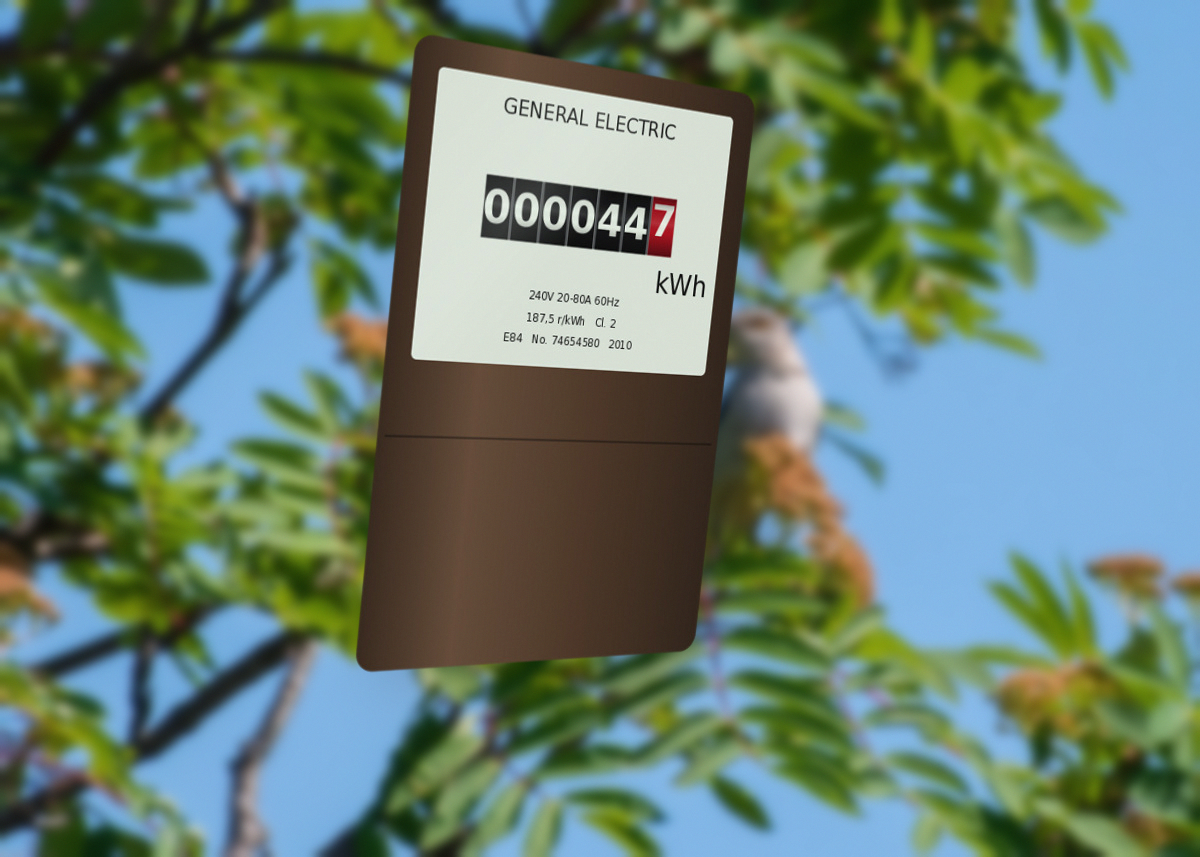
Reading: value=44.7 unit=kWh
